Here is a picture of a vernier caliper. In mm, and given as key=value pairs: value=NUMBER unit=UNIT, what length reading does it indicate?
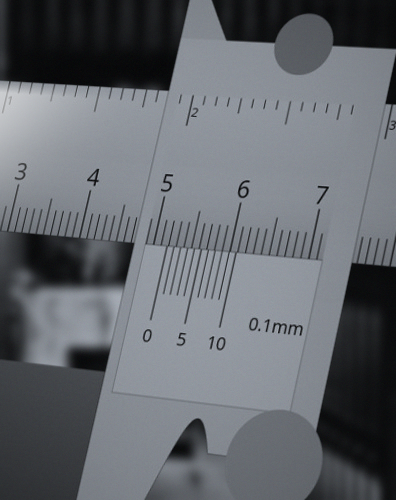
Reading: value=51.8 unit=mm
